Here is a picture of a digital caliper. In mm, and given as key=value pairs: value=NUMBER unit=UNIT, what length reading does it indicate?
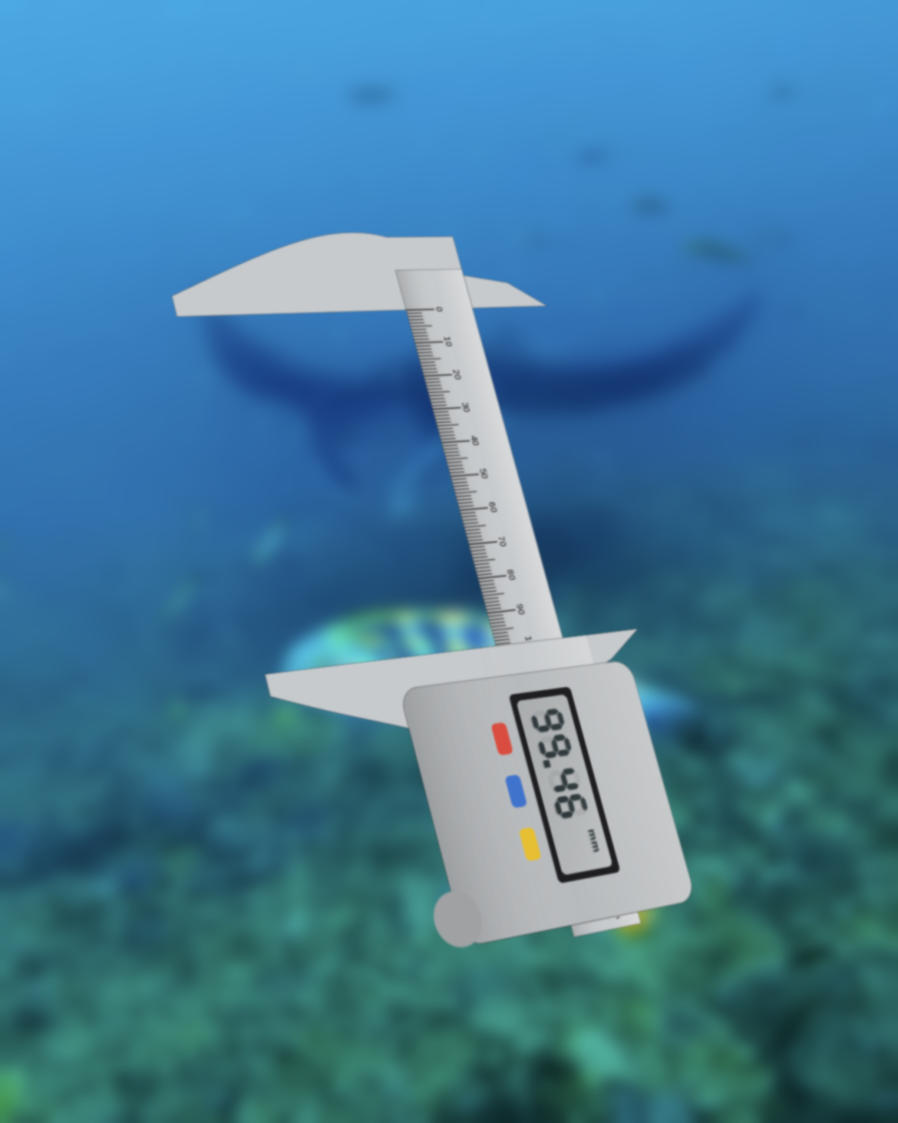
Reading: value=99.46 unit=mm
